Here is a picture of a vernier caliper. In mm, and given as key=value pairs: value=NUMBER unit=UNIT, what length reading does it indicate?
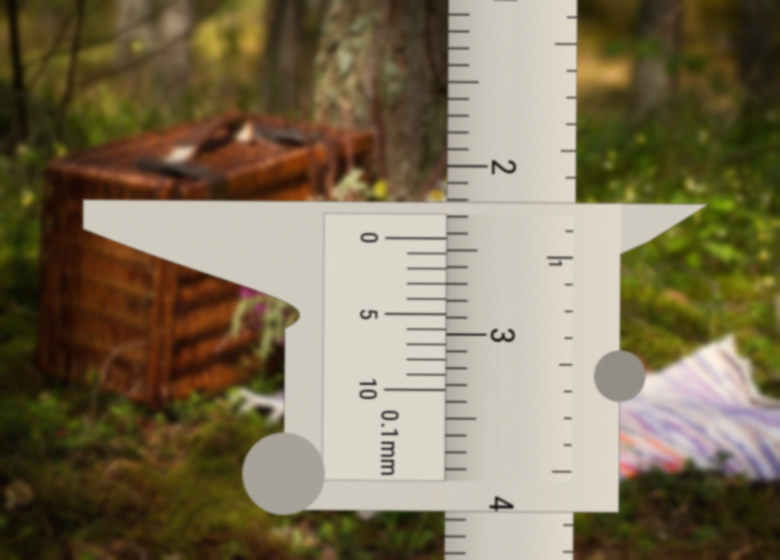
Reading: value=24.3 unit=mm
